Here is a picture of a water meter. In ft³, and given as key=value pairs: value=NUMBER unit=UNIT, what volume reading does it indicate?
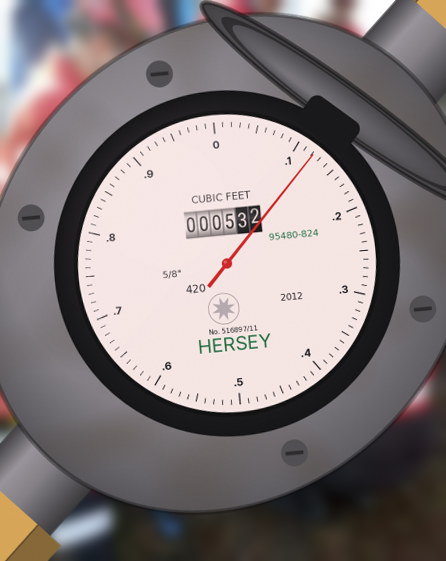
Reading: value=532.12 unit=ft³
